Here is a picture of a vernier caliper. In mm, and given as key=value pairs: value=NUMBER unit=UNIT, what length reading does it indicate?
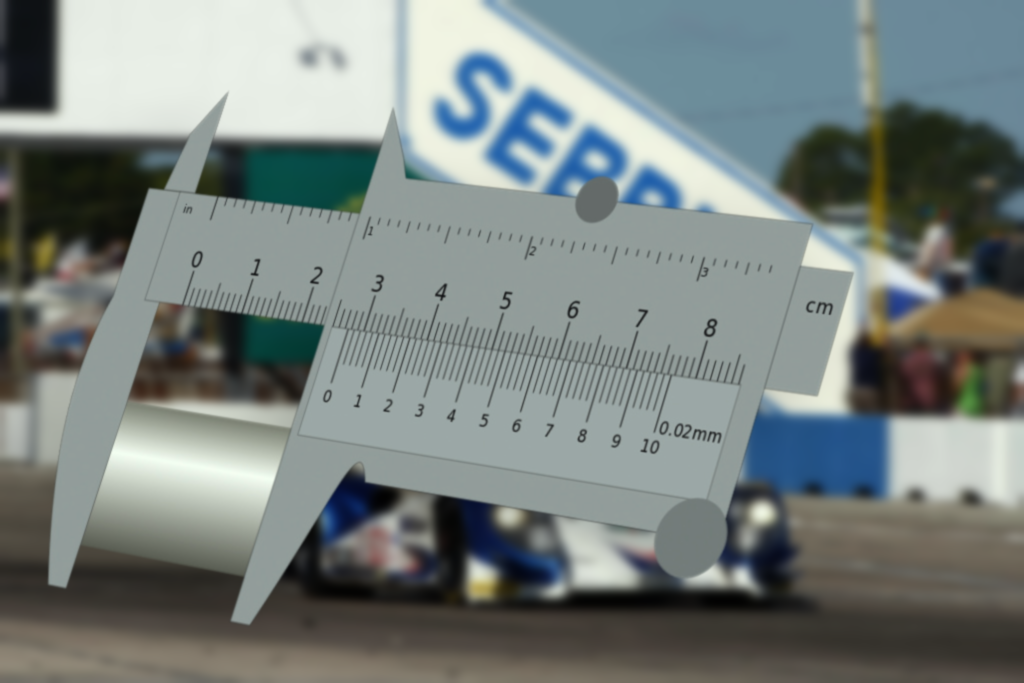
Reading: value=27.5 unit=mm
